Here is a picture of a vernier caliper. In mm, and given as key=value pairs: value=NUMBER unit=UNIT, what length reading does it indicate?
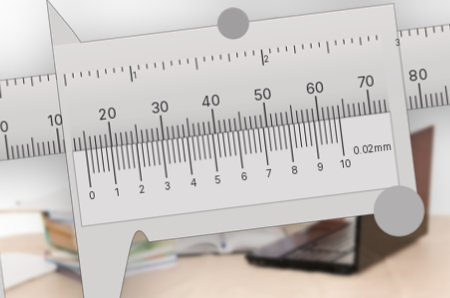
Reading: value=15.0 unit=mm
